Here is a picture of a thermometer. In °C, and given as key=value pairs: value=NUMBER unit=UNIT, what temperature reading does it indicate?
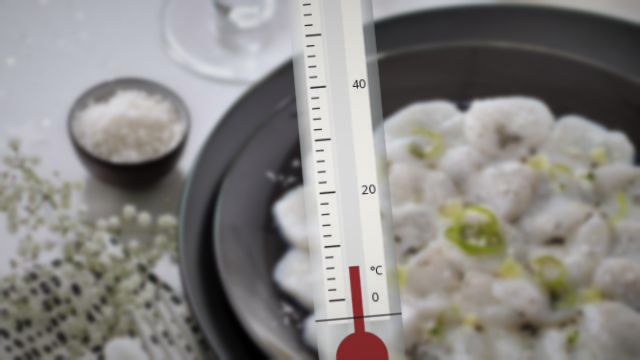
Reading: value=6 unit=°C
